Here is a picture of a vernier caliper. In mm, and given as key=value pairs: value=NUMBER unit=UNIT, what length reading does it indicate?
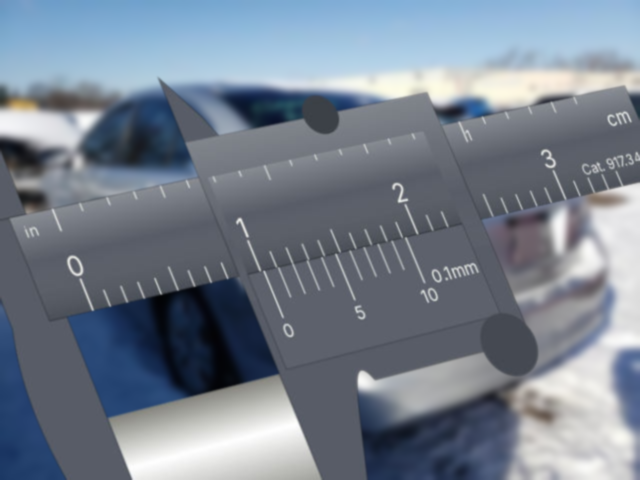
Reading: value=10.2 unit=mm
